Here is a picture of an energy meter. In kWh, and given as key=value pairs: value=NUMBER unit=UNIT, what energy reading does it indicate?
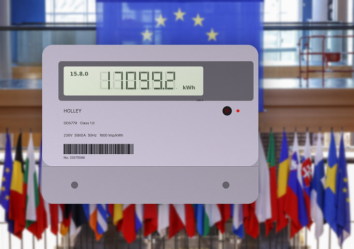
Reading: value=17099.2 unit=kWh
